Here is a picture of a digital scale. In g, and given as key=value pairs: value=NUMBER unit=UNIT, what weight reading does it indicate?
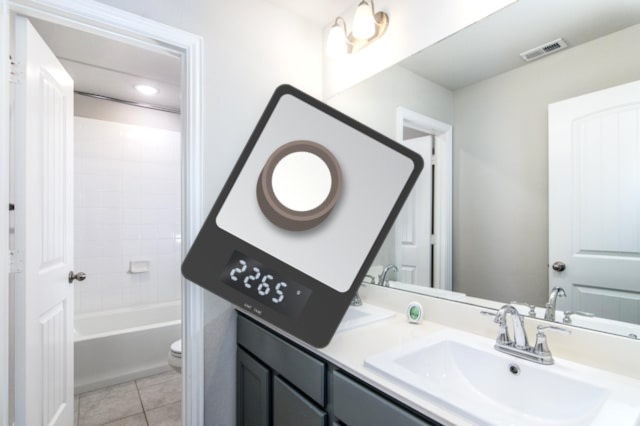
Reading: value=2265 unit=g
